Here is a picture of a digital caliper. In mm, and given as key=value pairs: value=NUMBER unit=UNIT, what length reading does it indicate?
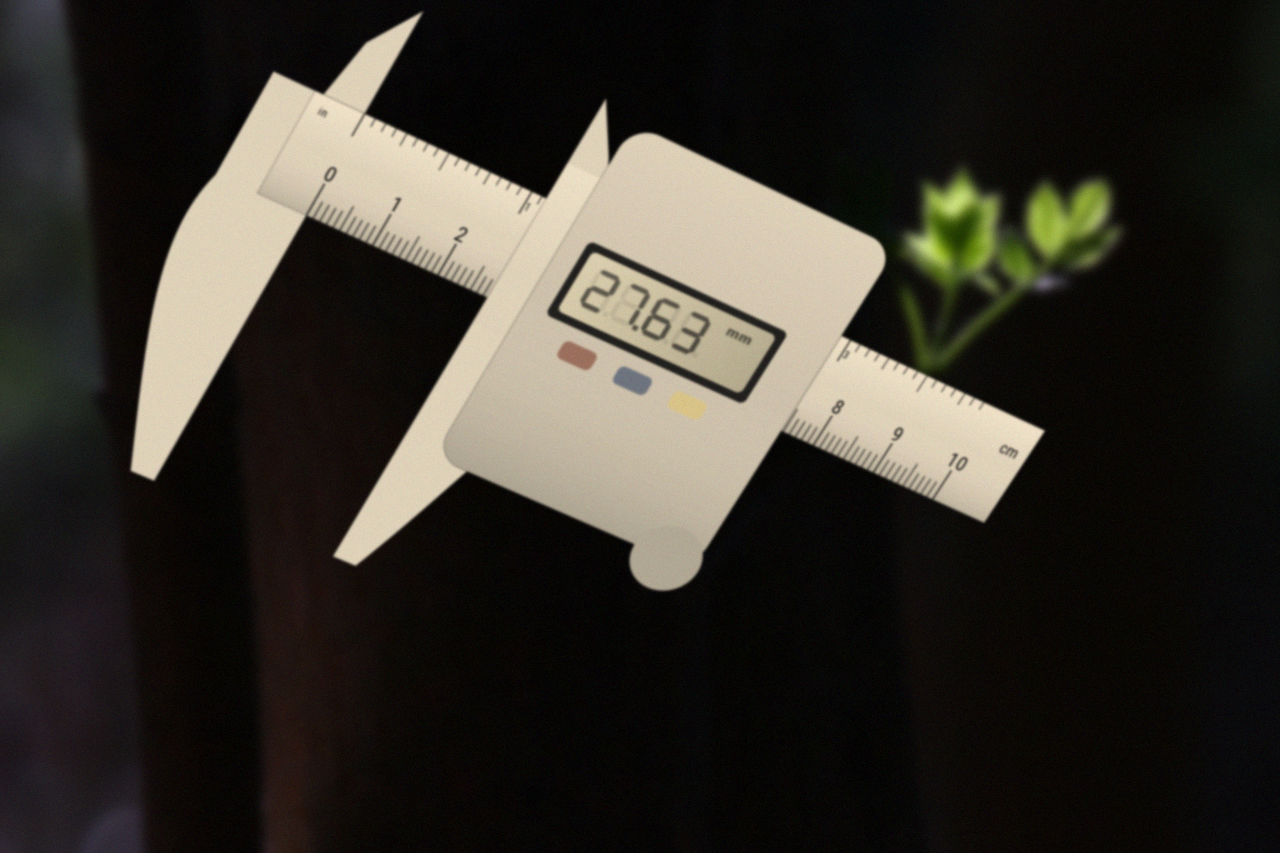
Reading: value=27.63 unit=mm
